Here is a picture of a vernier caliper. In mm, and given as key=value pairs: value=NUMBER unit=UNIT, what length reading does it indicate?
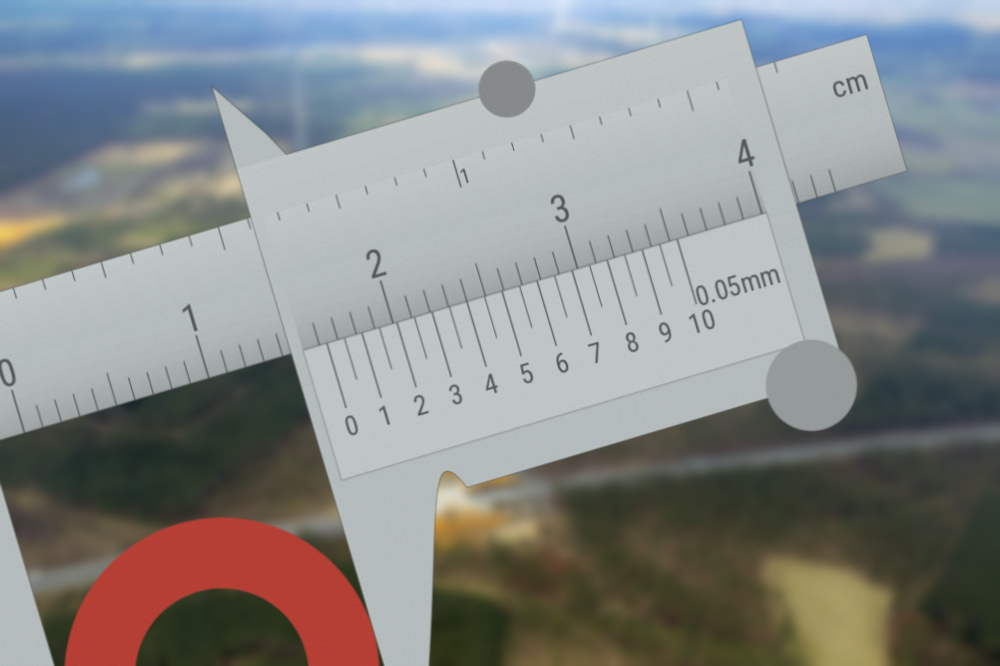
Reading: value=16.4 unit=mm
